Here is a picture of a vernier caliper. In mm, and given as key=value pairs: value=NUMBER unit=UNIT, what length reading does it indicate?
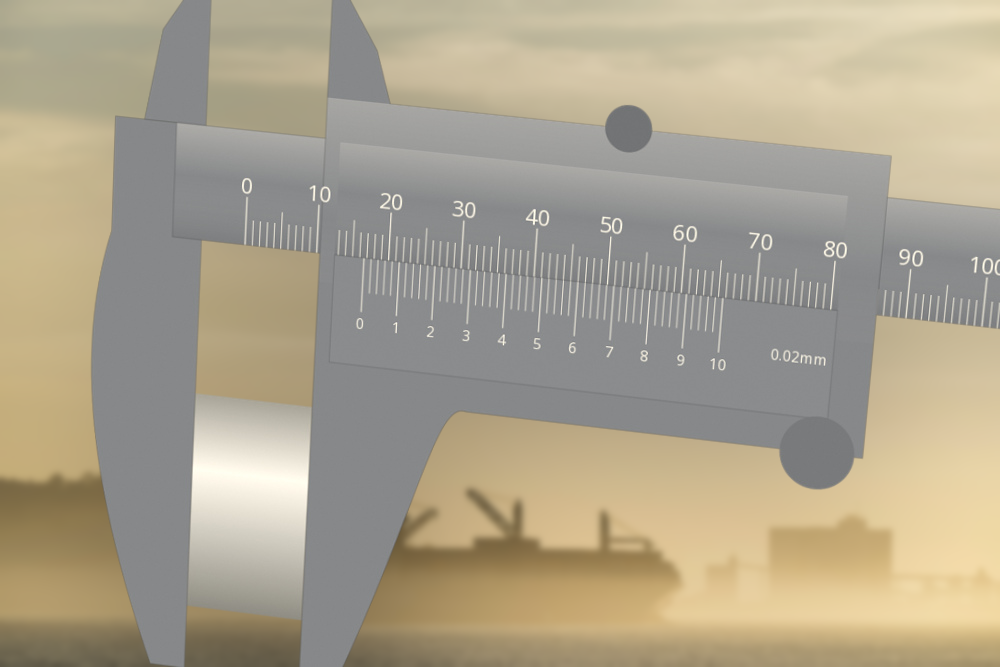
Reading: value=16.6 unit=mm
